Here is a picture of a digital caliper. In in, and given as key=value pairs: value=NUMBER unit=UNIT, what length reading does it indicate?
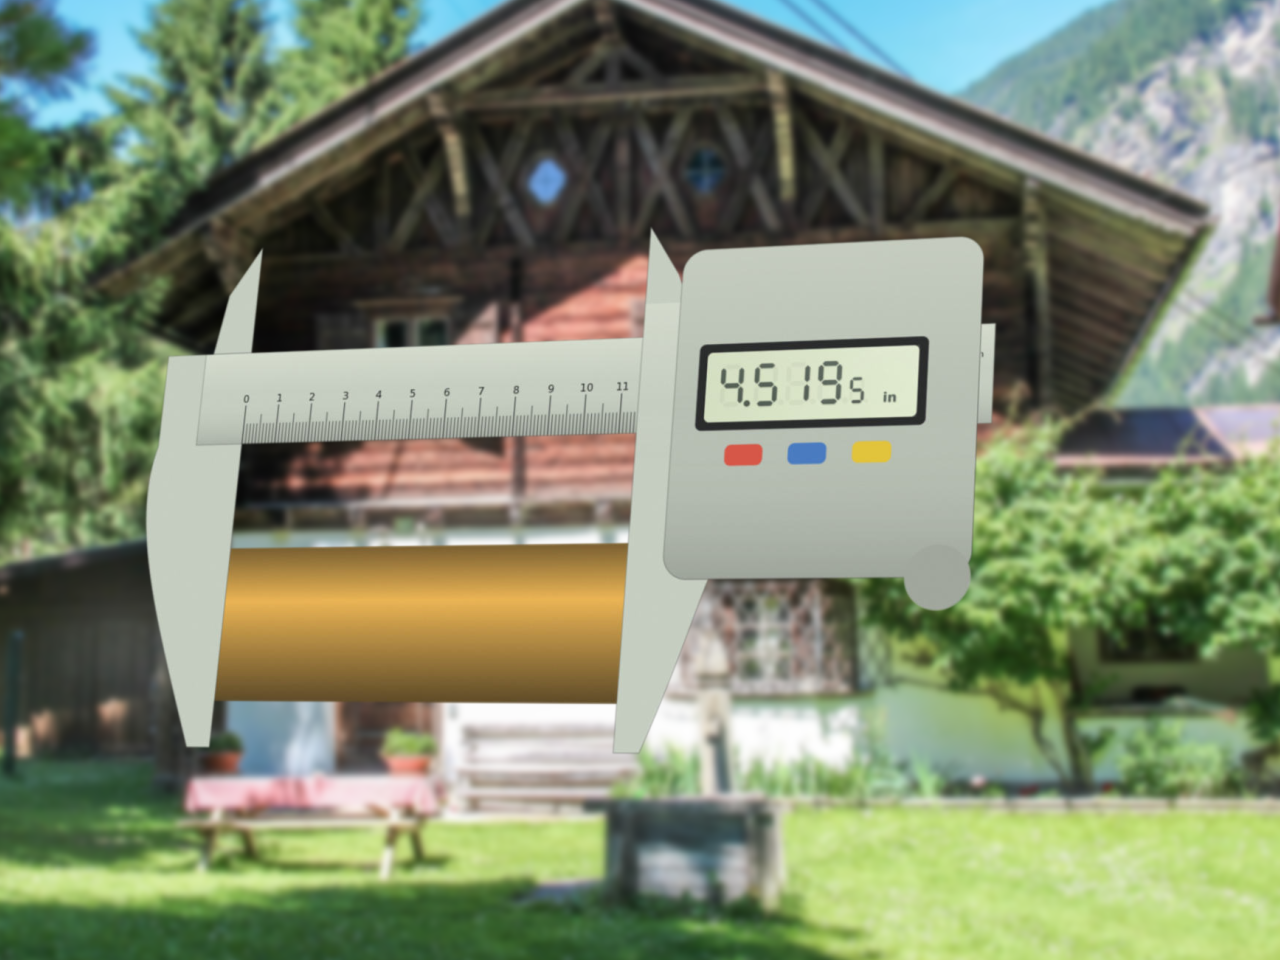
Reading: value=4.5195 unit=in
